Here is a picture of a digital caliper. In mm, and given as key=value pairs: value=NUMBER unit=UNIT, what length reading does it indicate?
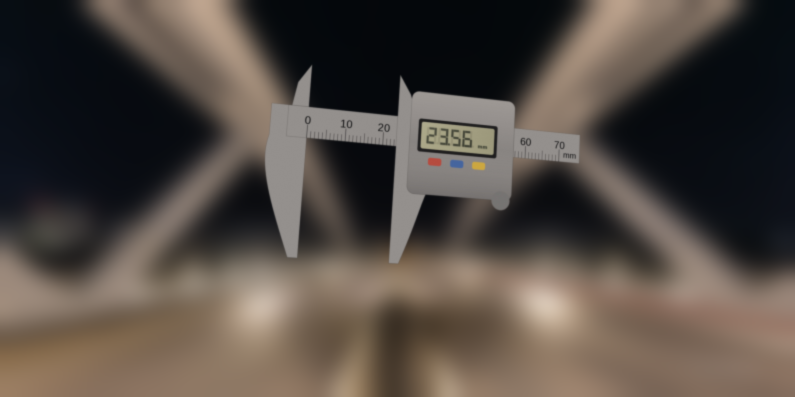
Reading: value=23.56 unit=mm
